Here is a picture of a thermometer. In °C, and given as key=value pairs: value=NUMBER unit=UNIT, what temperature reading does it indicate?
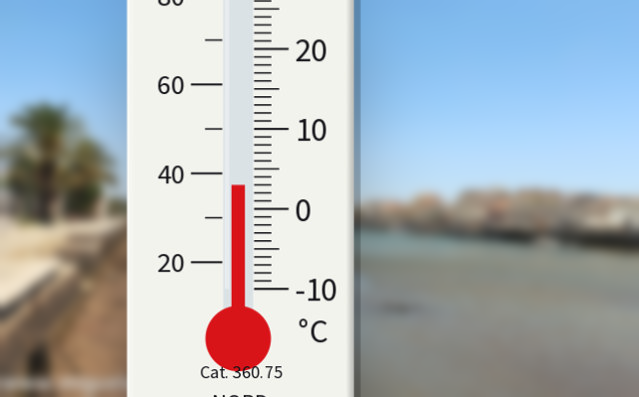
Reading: value=3 unit=°C
